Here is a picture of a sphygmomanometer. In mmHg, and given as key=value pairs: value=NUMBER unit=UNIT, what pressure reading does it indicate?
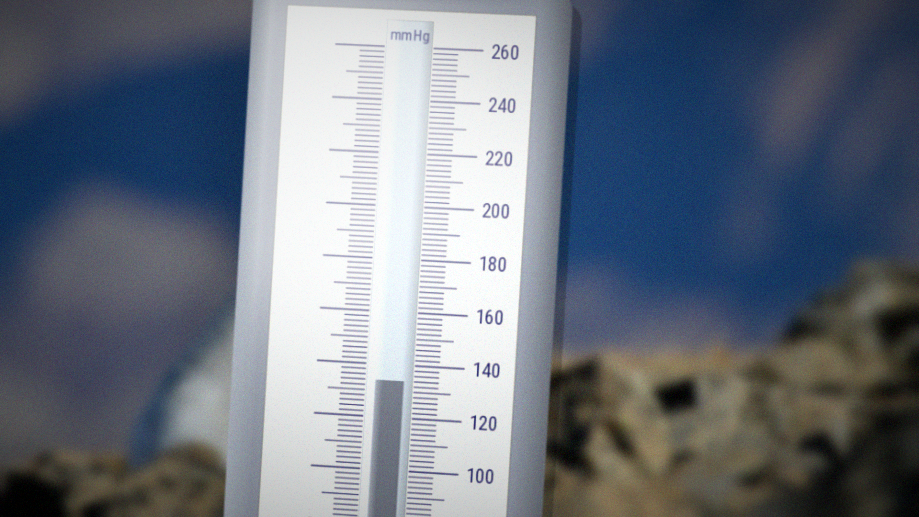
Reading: value=134 unit=mmHg
